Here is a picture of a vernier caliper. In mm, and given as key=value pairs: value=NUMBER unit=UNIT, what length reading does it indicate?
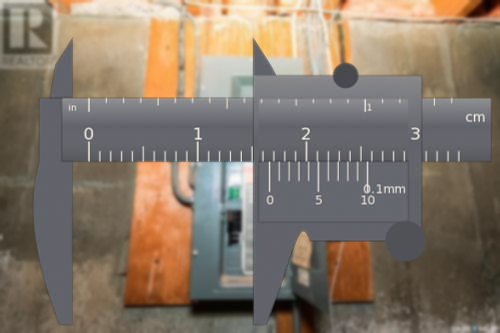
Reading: value=16.6 unit=mm
